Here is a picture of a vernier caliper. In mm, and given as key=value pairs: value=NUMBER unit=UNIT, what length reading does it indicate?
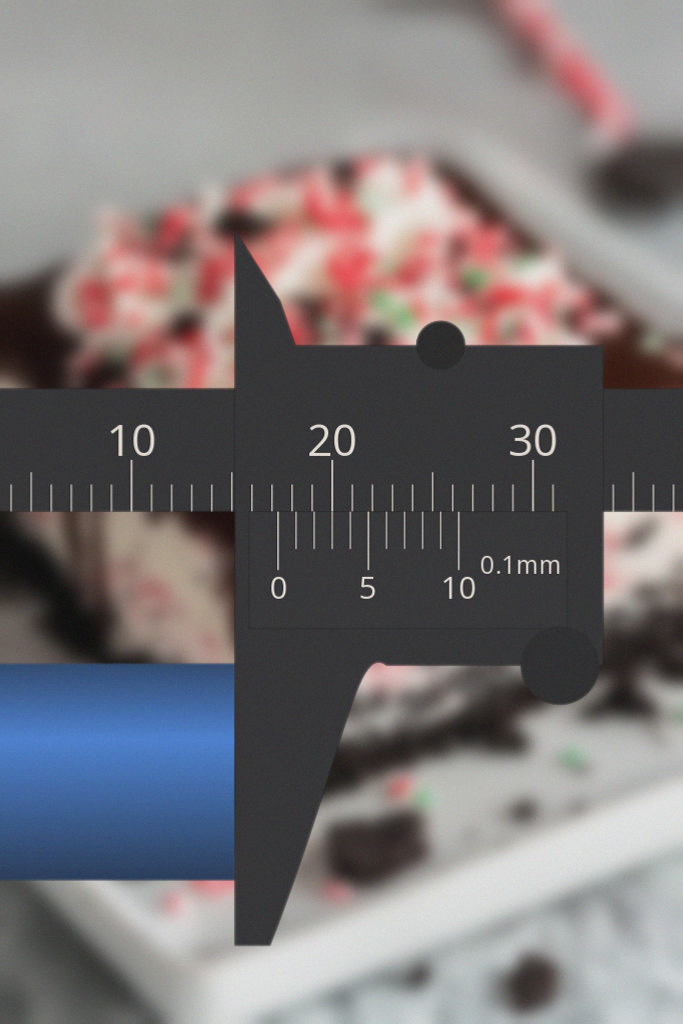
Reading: value=17.3 unit=mm
